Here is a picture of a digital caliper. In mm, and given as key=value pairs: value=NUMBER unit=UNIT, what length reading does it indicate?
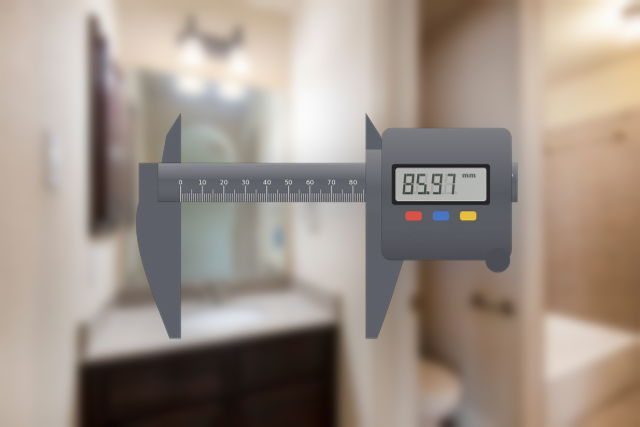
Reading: value=85.97 unit=mm
